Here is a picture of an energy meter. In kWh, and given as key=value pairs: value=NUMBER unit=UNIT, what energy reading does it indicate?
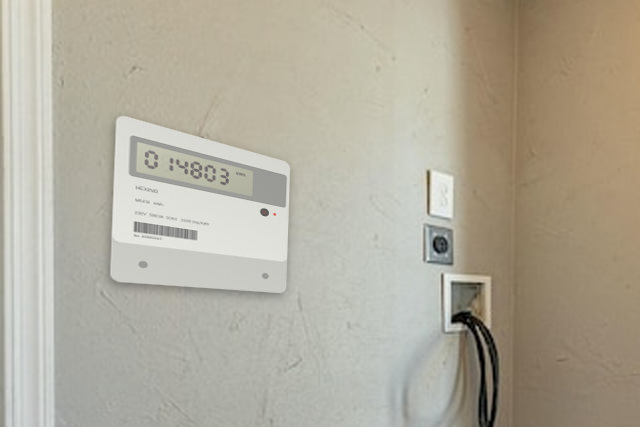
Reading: value=14803 unit=kWh
